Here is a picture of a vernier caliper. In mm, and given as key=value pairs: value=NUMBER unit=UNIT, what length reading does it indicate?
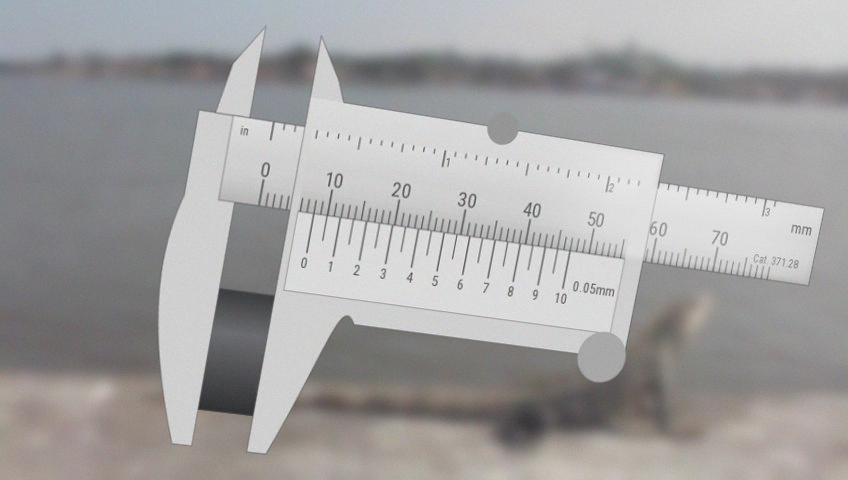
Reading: value=8.0 unit=mm
